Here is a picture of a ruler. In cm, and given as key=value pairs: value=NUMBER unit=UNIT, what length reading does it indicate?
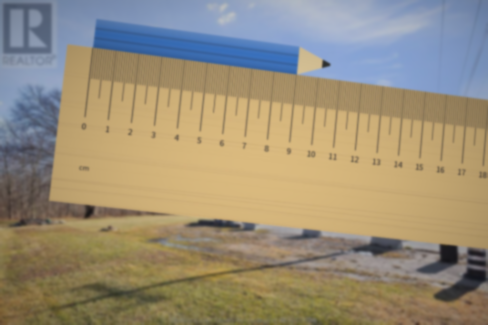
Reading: value=10.5 unit=cm
